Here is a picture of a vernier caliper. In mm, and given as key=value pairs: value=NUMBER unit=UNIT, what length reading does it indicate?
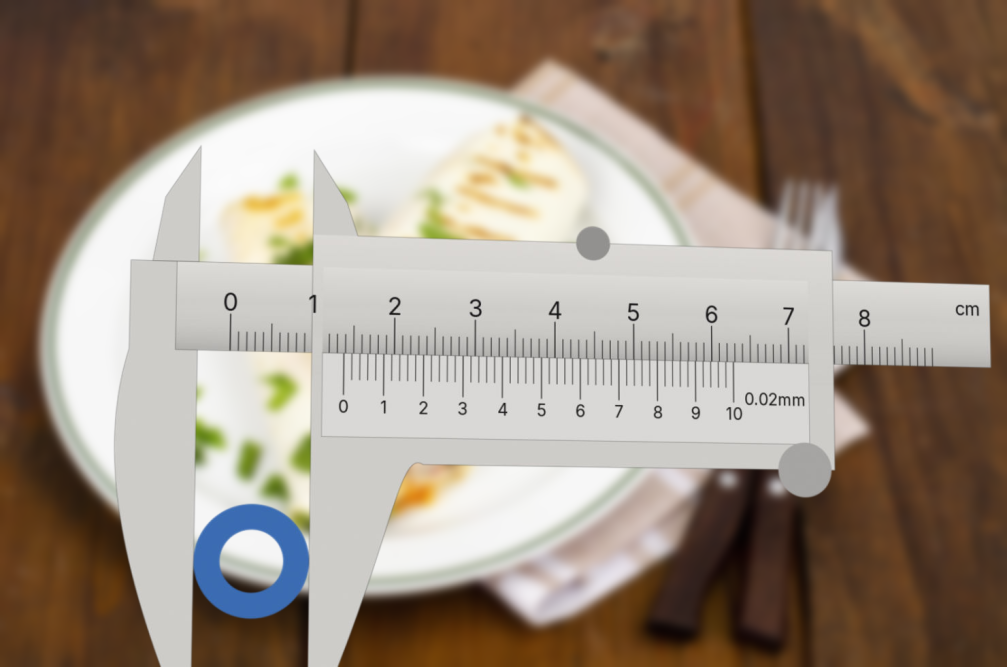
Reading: value=13.8 unit=mm
